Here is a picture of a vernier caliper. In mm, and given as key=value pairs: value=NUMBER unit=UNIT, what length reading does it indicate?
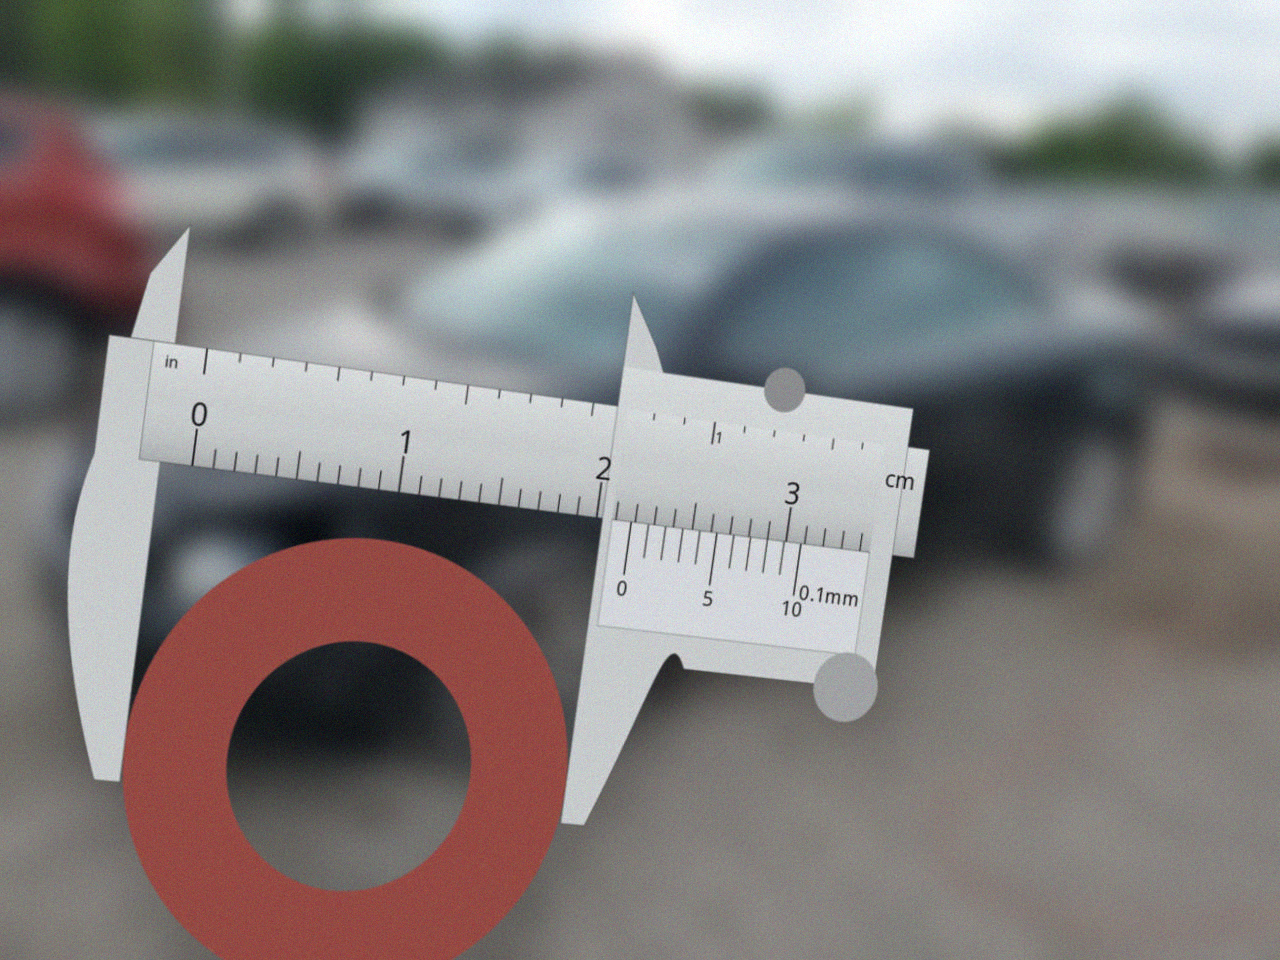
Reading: value=21.8 unit=mm
